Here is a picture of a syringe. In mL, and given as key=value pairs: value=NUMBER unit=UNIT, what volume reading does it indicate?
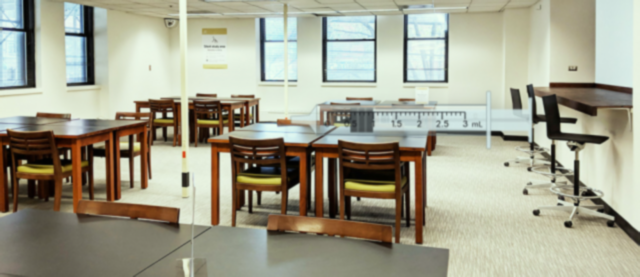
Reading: value=0.5 unit=mL
